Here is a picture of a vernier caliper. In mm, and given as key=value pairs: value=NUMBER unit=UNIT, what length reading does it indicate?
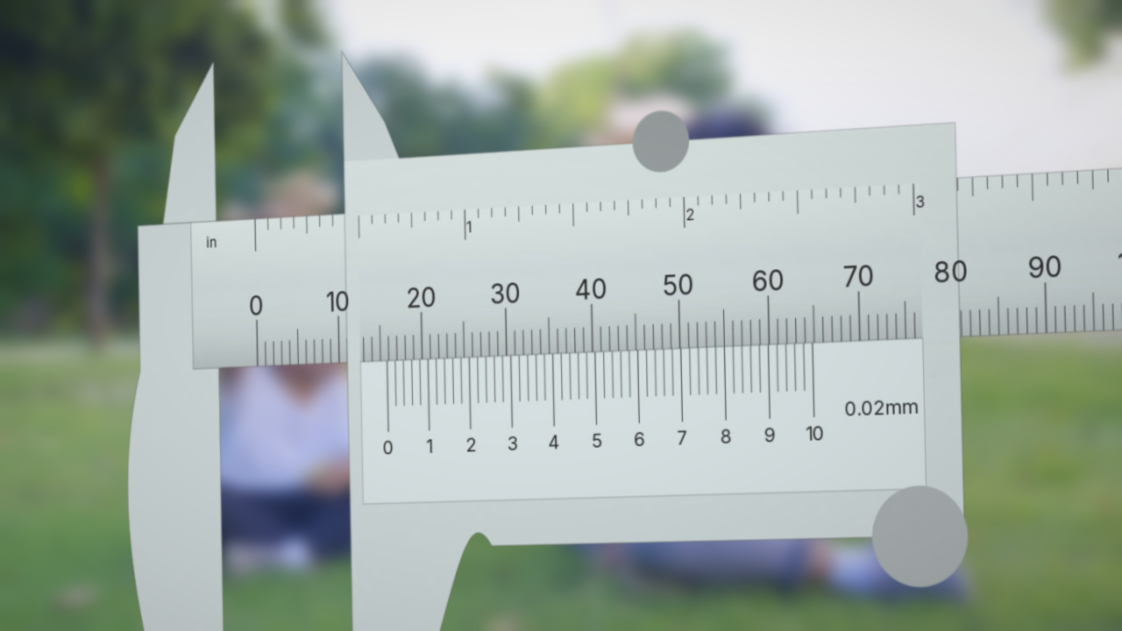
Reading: value=15.8 unit=mm
